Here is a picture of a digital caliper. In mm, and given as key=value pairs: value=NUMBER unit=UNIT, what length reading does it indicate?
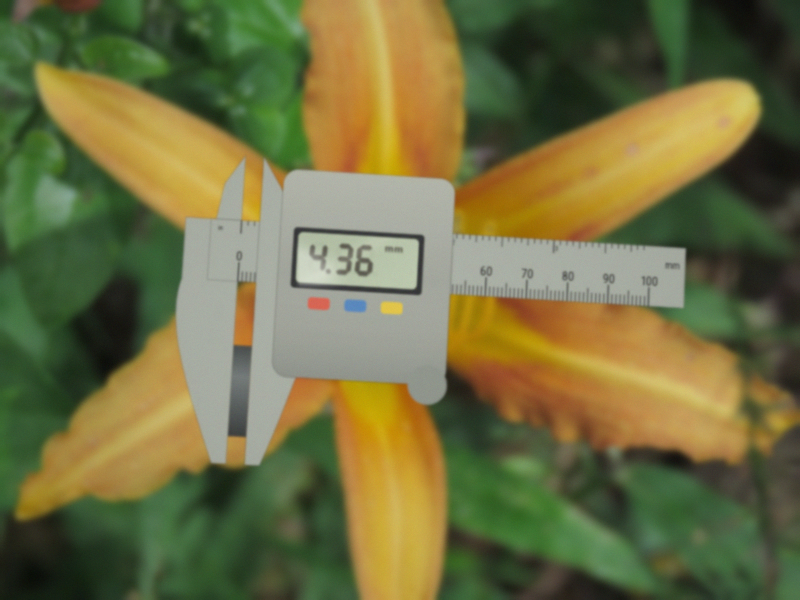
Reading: value=4.36 unit=mm
